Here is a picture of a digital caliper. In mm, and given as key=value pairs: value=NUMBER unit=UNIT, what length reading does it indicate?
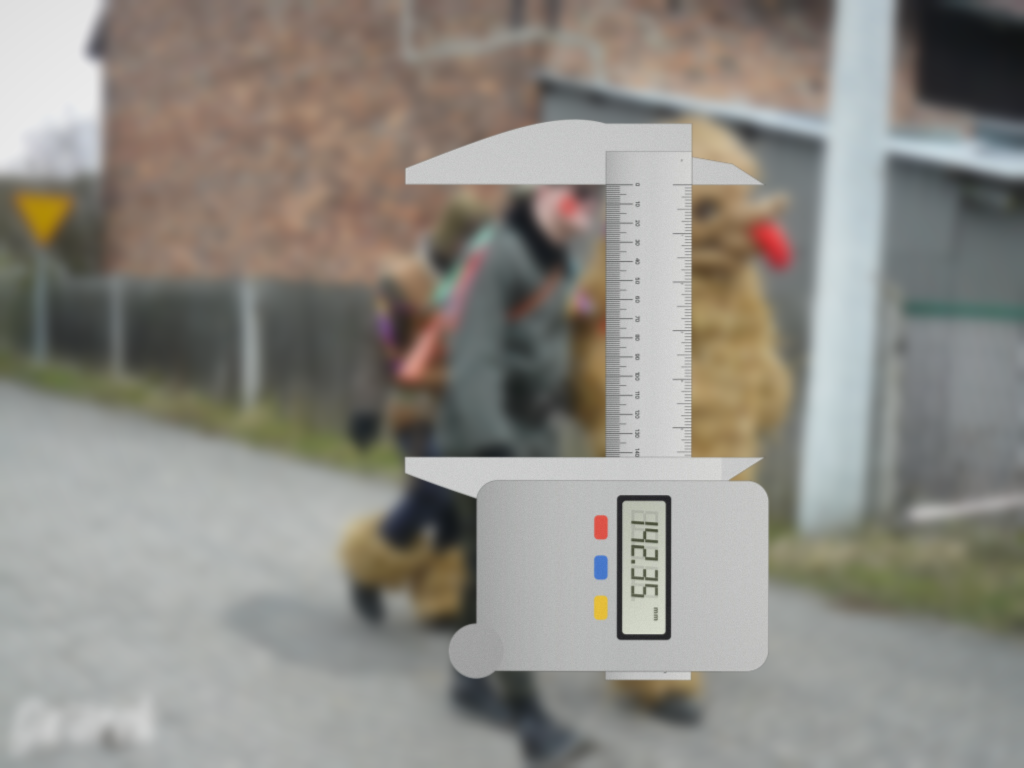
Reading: value=142.35 unit=mm
